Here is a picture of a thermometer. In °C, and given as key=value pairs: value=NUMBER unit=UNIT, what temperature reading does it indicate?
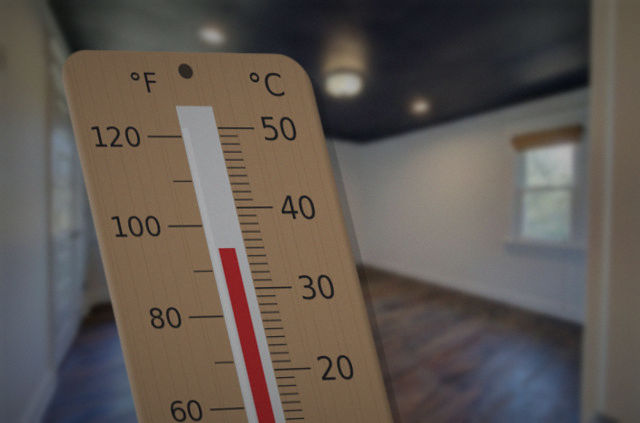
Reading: value=35 unit=°C
